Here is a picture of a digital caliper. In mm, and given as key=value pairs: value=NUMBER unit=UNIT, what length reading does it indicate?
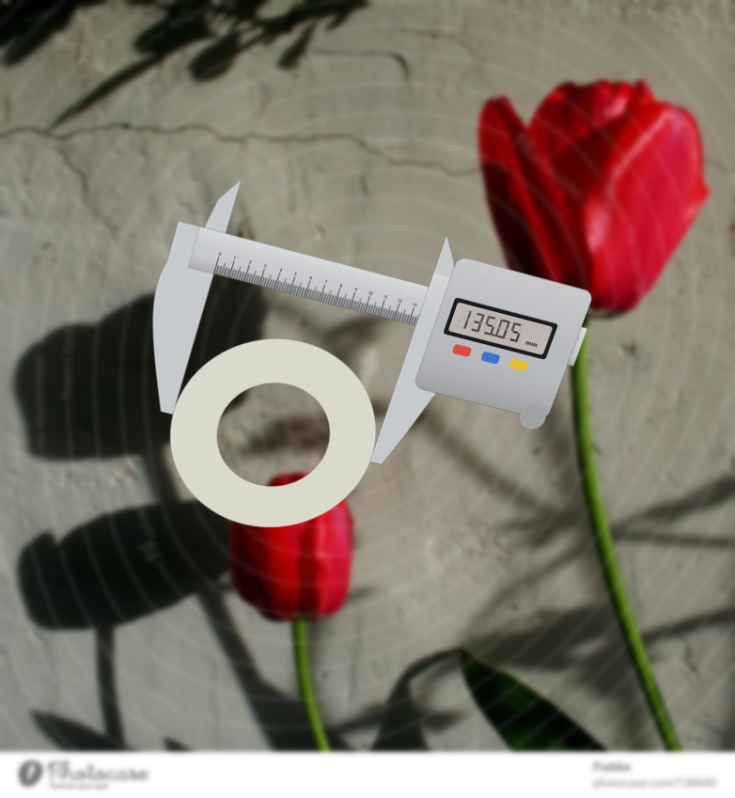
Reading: value=135.05 unit=mm
